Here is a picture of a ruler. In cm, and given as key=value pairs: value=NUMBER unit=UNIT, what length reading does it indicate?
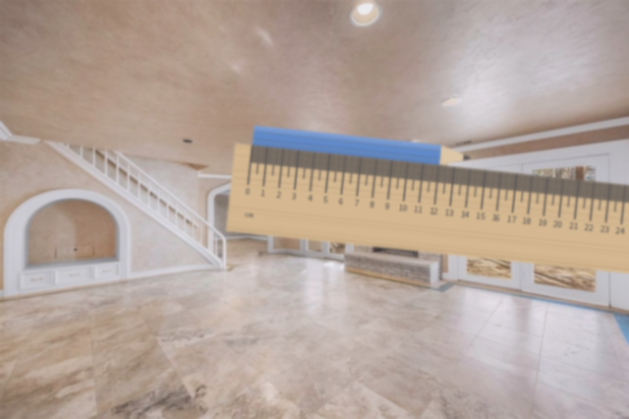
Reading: value=14 unit=cm
